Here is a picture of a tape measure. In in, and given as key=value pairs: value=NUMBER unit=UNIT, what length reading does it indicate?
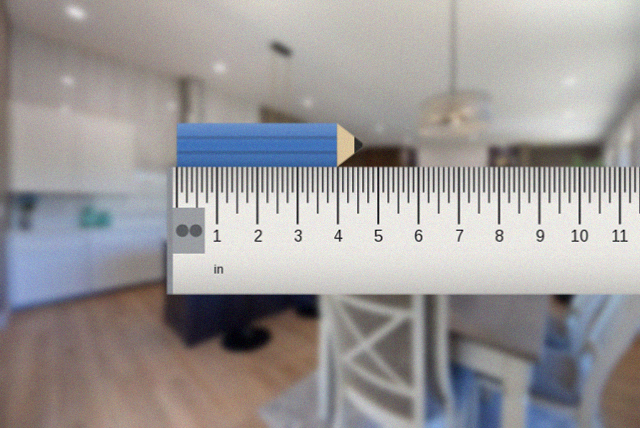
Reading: value=4.625 unit=in
